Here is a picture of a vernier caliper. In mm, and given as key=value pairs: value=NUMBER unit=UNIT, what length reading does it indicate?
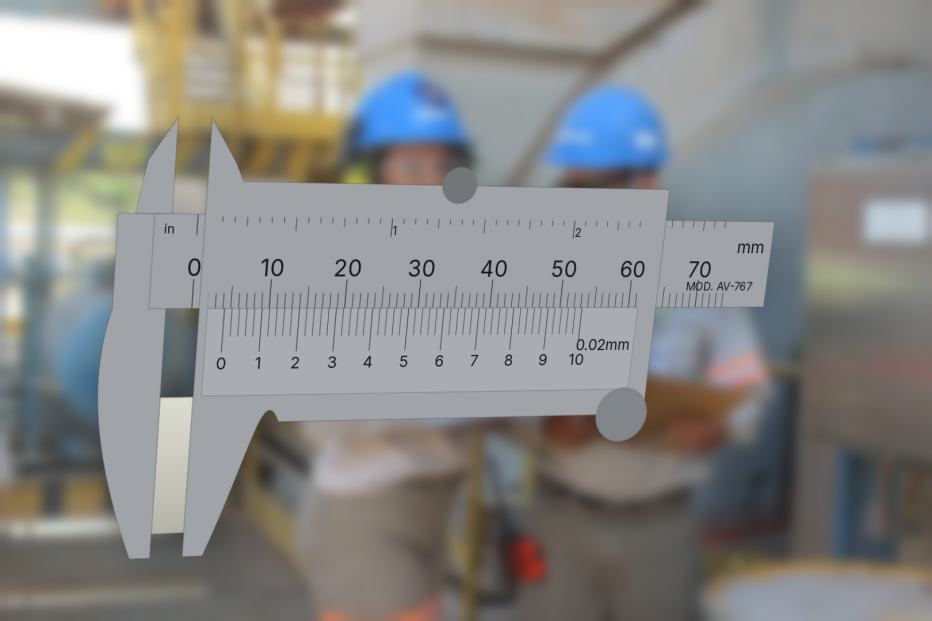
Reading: value=4.2 unit=mm
